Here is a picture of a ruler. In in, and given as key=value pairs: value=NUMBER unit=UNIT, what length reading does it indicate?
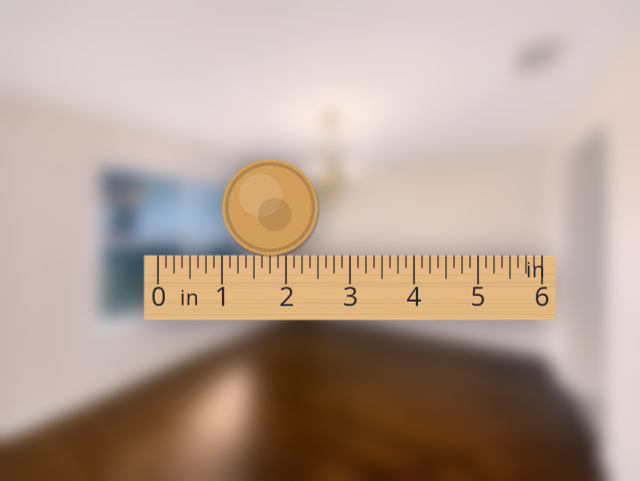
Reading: value=1.5 unit=in
